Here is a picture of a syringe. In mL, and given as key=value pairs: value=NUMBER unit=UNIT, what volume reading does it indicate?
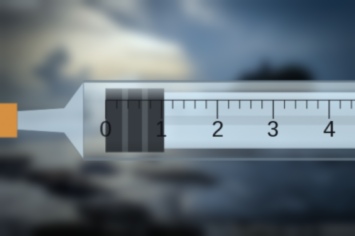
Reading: value=0 unit=mL
